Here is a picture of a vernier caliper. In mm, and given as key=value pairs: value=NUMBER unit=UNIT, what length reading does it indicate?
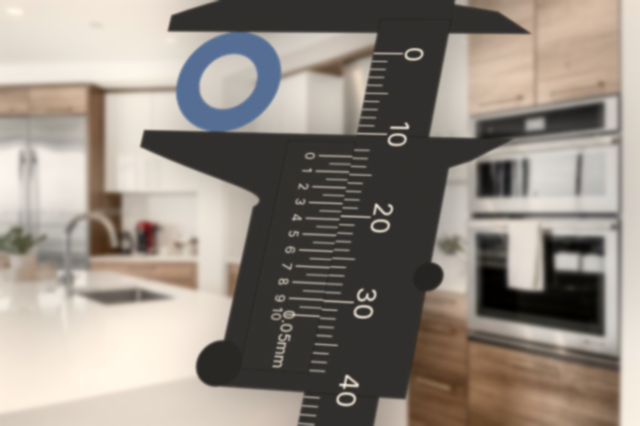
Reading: value=12.8 unit=mm
